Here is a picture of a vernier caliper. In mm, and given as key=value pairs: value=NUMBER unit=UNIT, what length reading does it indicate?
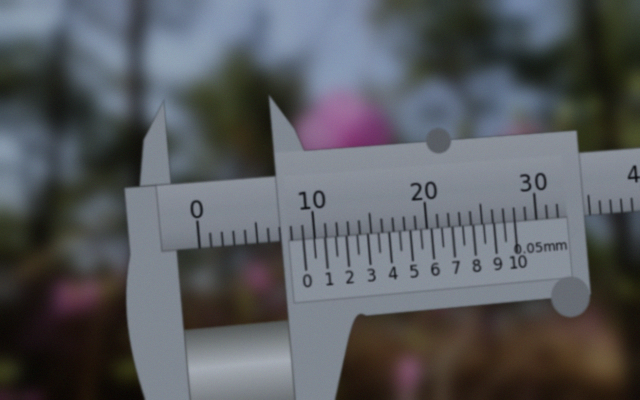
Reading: value=9.0 unit=mm
